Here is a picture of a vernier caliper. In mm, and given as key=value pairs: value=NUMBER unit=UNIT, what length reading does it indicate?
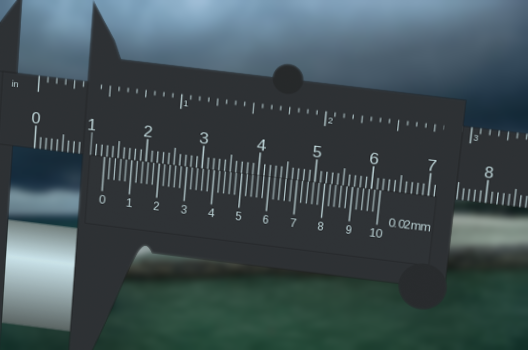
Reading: value=12.6 unit=mm
